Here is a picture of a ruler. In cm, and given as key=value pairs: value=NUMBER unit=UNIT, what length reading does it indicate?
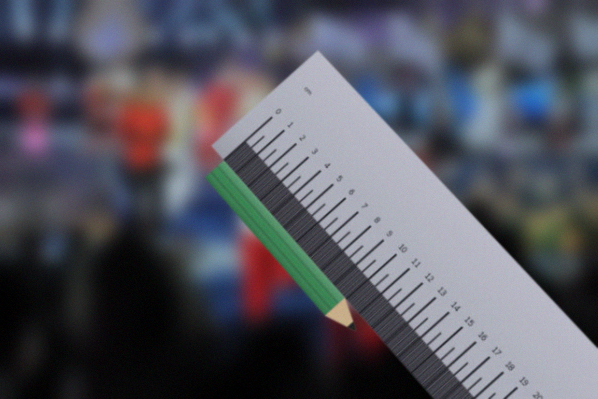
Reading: value=11.5 unit=cm
